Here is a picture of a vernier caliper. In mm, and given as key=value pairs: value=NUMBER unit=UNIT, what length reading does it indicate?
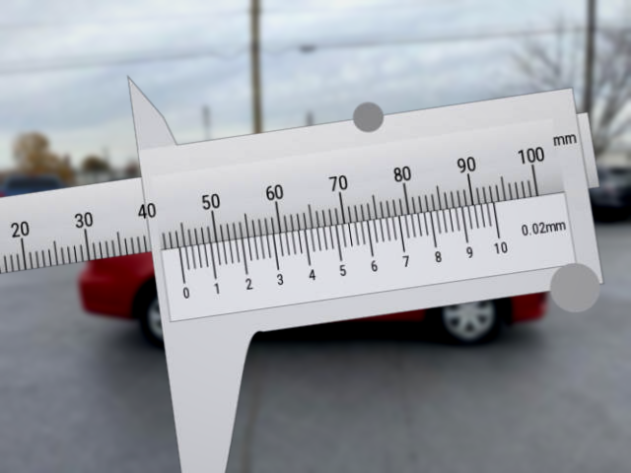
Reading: value=44.2 unit=mm
